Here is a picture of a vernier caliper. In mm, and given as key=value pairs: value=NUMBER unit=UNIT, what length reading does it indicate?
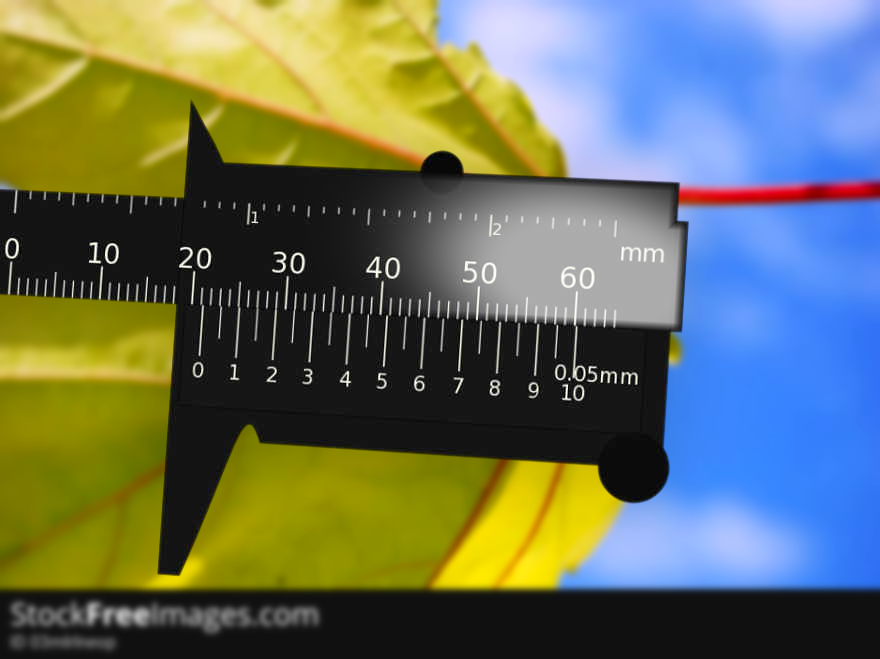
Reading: value=21.2 unit=mm
